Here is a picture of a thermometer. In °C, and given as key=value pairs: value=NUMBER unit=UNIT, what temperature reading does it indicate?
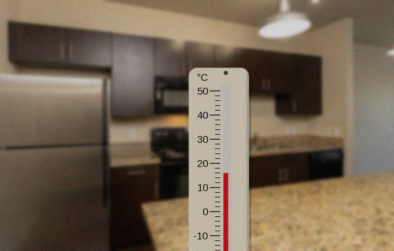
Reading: value=16 unit=°C
